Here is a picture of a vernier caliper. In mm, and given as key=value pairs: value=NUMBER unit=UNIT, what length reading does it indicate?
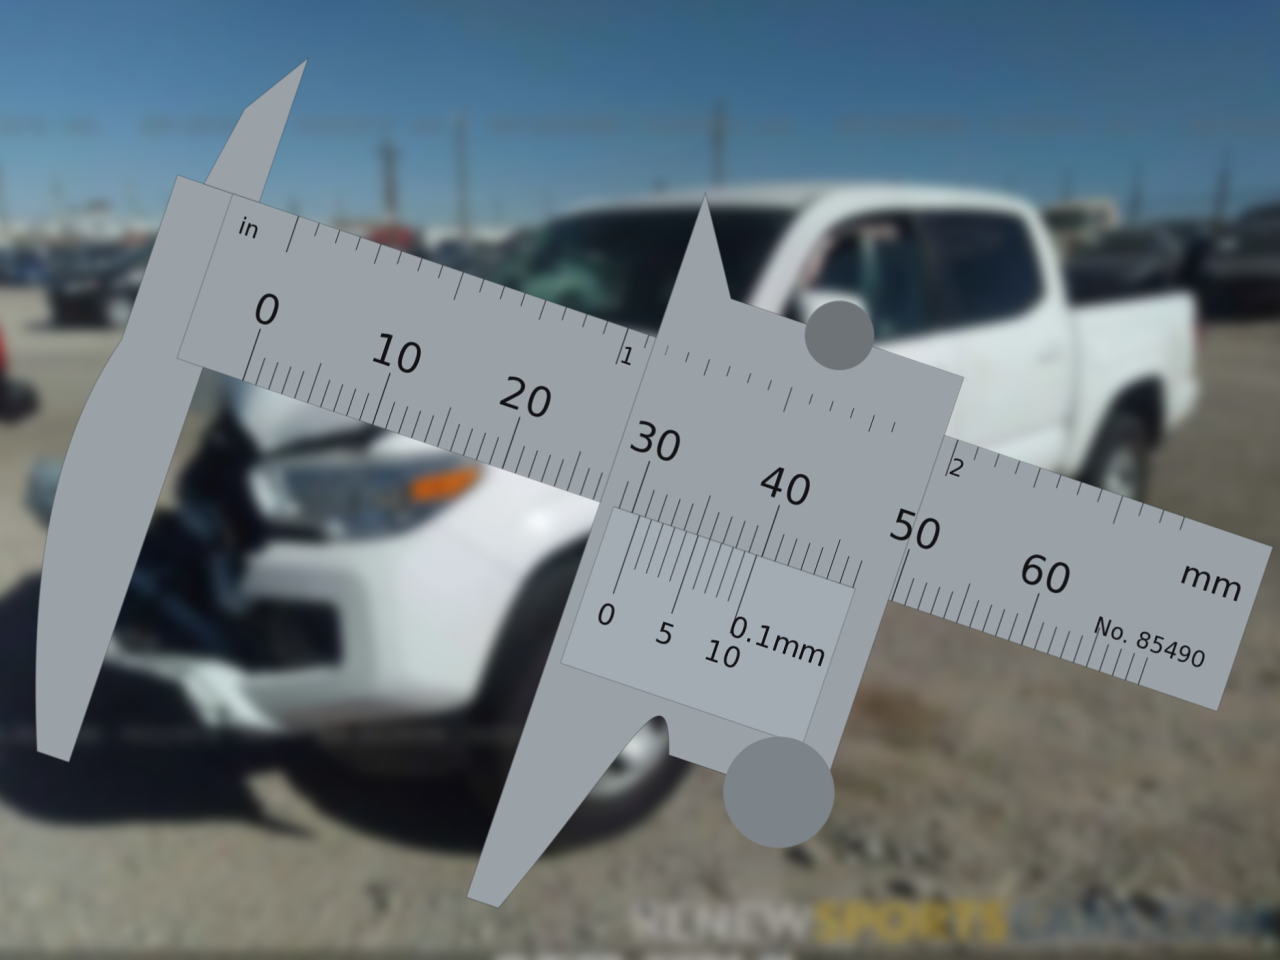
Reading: value=30.6 unit=mm
